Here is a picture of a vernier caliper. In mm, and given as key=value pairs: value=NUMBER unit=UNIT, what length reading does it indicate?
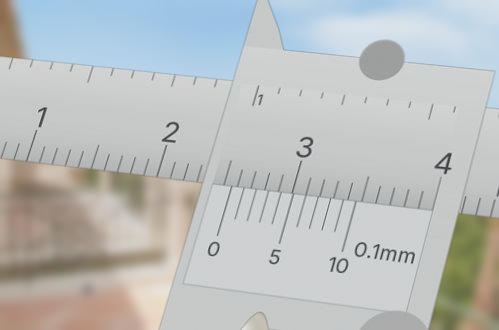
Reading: value=25.6 unit=mm
